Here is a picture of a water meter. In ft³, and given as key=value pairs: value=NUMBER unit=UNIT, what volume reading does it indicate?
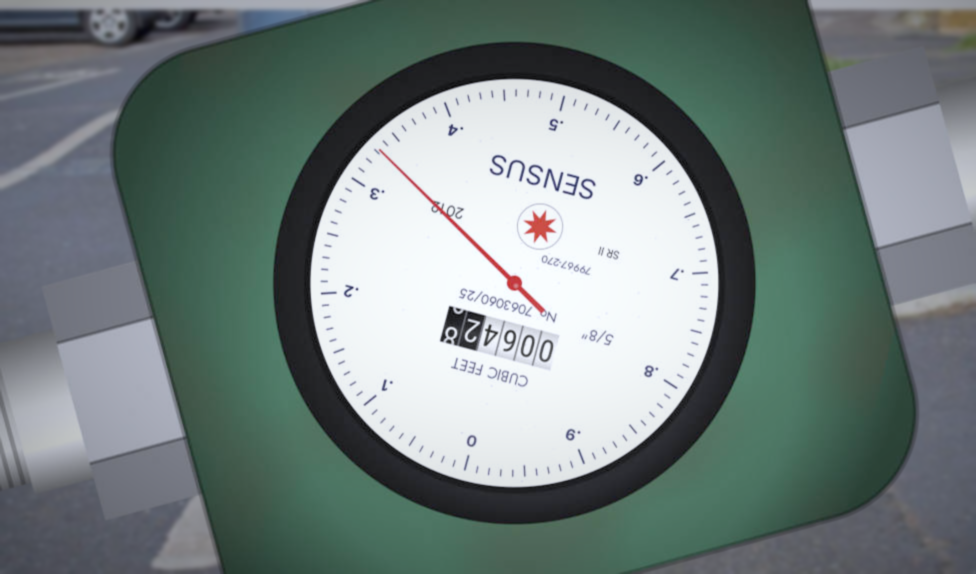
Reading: value=6428.33 unit=ft³
